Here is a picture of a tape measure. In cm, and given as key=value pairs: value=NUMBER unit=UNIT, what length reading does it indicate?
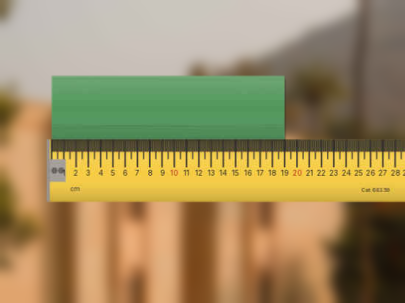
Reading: value=19 unit=cm
